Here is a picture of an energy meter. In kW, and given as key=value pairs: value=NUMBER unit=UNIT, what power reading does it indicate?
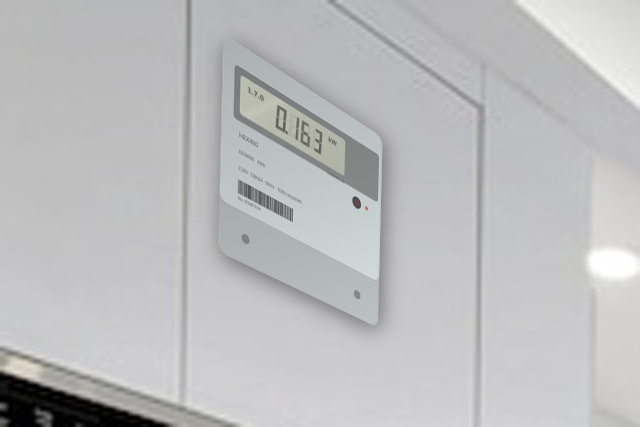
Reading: value=0.163 unit=kW
